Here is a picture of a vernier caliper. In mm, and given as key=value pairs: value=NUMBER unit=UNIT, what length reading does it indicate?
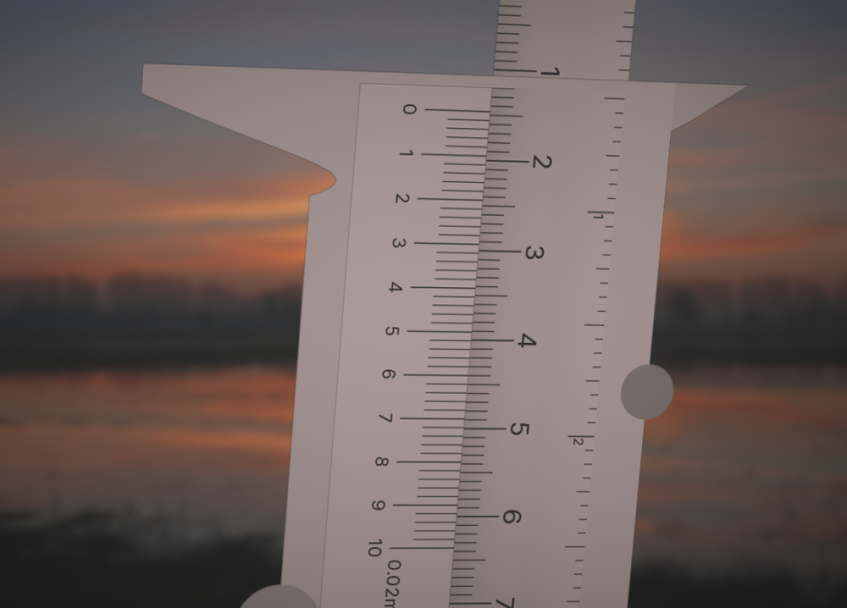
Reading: value=14.6 unit=mm
